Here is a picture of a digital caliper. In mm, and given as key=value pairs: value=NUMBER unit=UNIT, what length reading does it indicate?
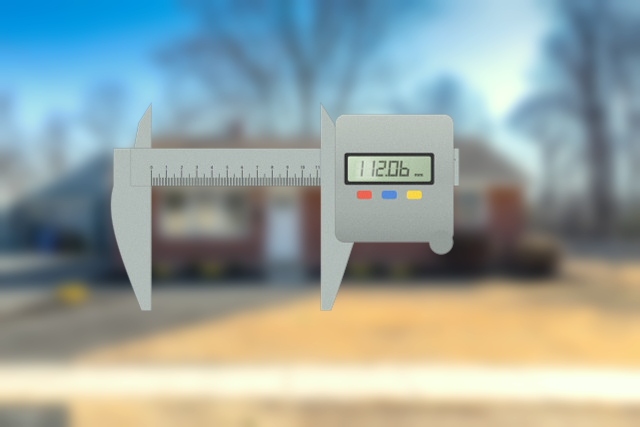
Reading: value=112.06 unit=mm
